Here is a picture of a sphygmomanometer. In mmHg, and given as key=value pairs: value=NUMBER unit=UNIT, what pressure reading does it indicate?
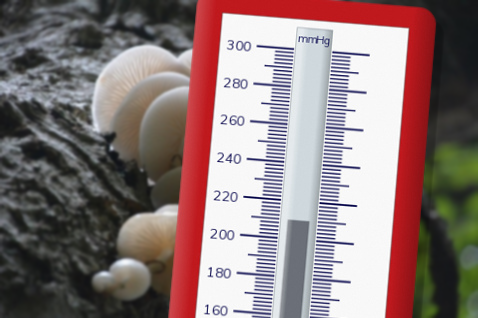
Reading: value=210 unit=mmHg
